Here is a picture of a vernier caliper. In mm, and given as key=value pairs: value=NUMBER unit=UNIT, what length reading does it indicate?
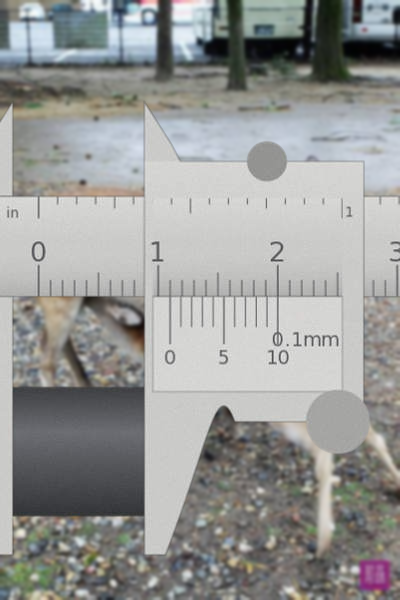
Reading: value=11.0 unit=mm
